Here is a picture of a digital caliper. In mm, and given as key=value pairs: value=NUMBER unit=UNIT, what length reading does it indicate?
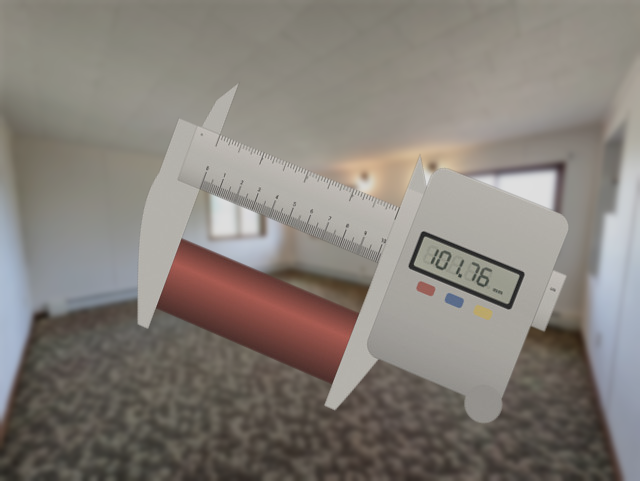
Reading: value=101.76 unit=mm
